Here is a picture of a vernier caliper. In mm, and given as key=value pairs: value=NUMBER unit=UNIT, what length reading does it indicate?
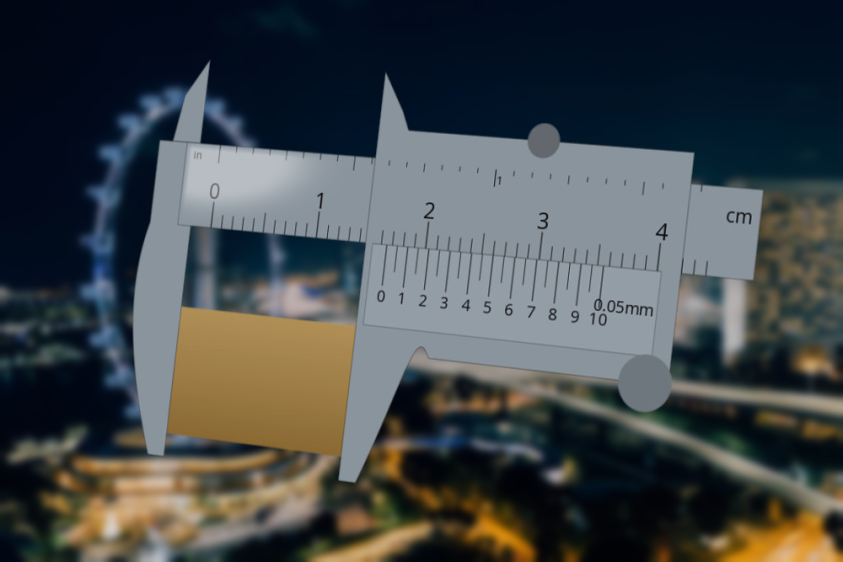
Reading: value=16.5 unit=mm
